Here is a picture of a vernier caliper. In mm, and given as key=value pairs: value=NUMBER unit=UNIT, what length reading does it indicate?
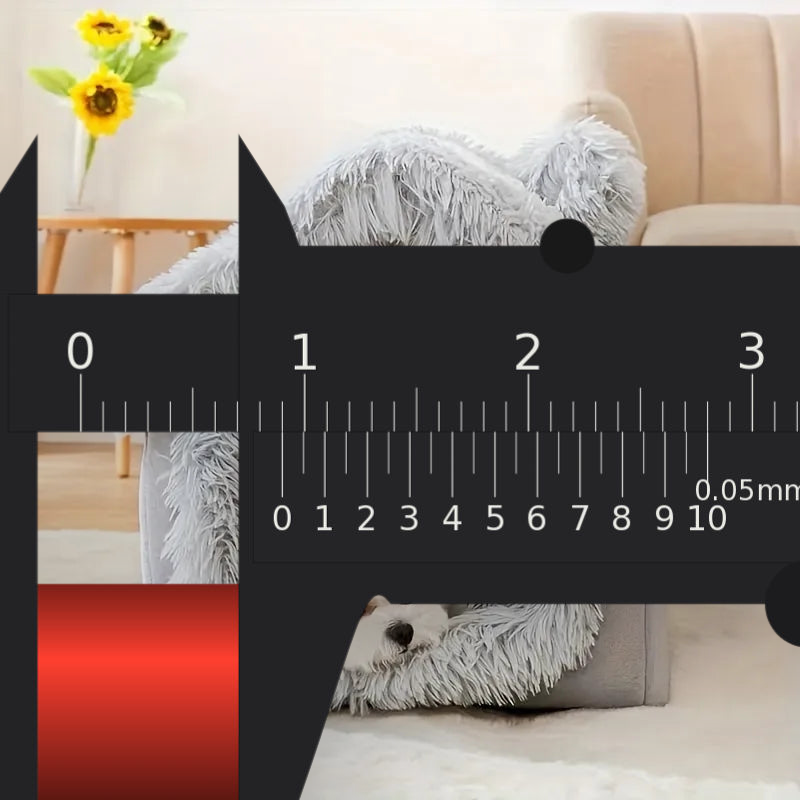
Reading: value=9.0 unit=mm
